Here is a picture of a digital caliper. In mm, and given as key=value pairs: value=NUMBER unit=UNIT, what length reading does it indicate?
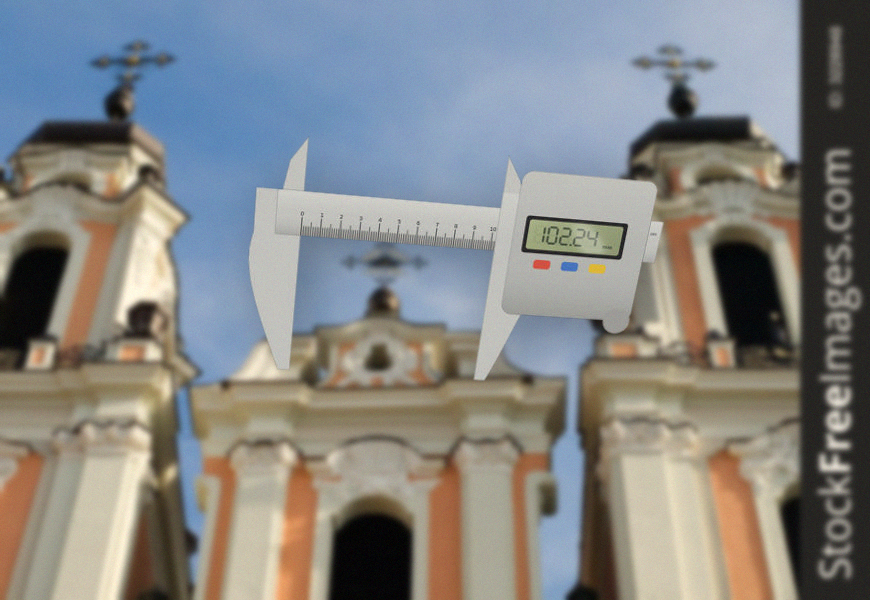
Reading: value=102.24 unit=mm
